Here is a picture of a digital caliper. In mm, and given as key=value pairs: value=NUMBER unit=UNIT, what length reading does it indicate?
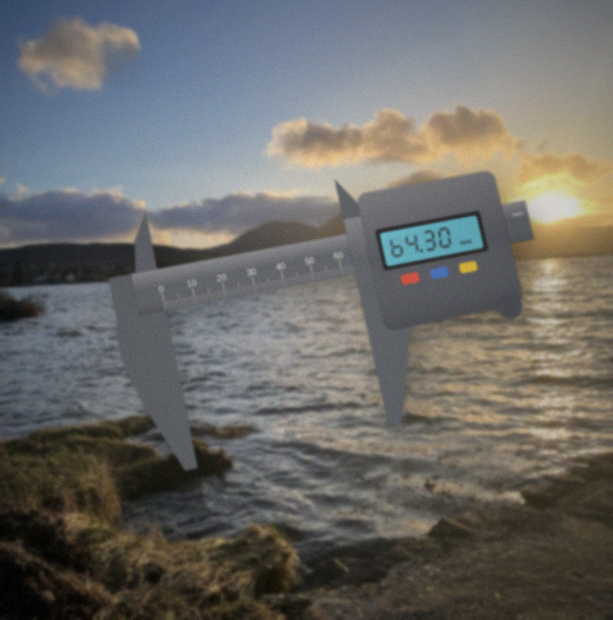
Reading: value=64.30 unit=mm
